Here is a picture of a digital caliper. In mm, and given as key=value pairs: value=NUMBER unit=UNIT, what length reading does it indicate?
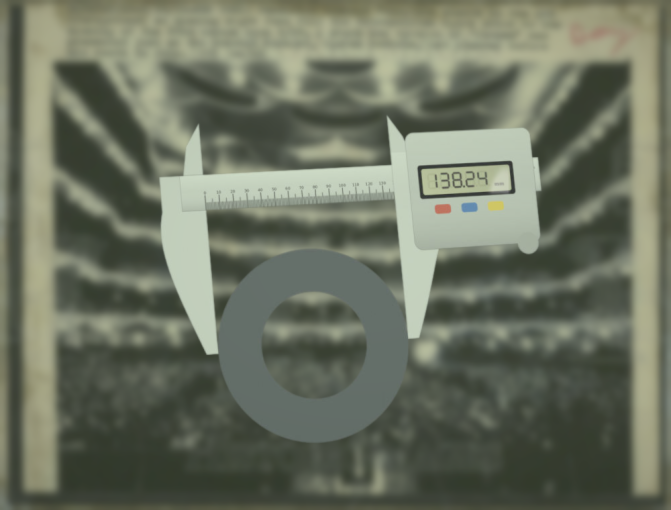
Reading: value=138.24 unit=mm
